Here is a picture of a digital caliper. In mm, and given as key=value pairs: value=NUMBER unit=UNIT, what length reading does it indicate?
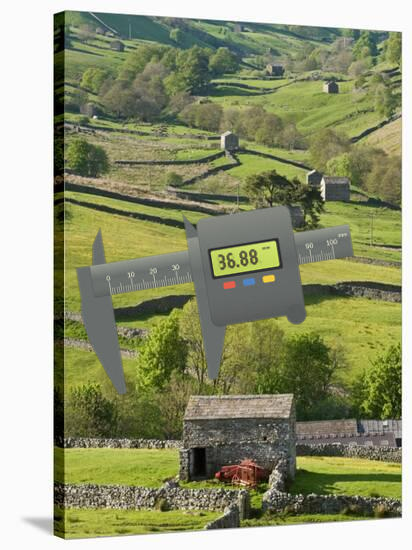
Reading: value=36.88 unit=mm
